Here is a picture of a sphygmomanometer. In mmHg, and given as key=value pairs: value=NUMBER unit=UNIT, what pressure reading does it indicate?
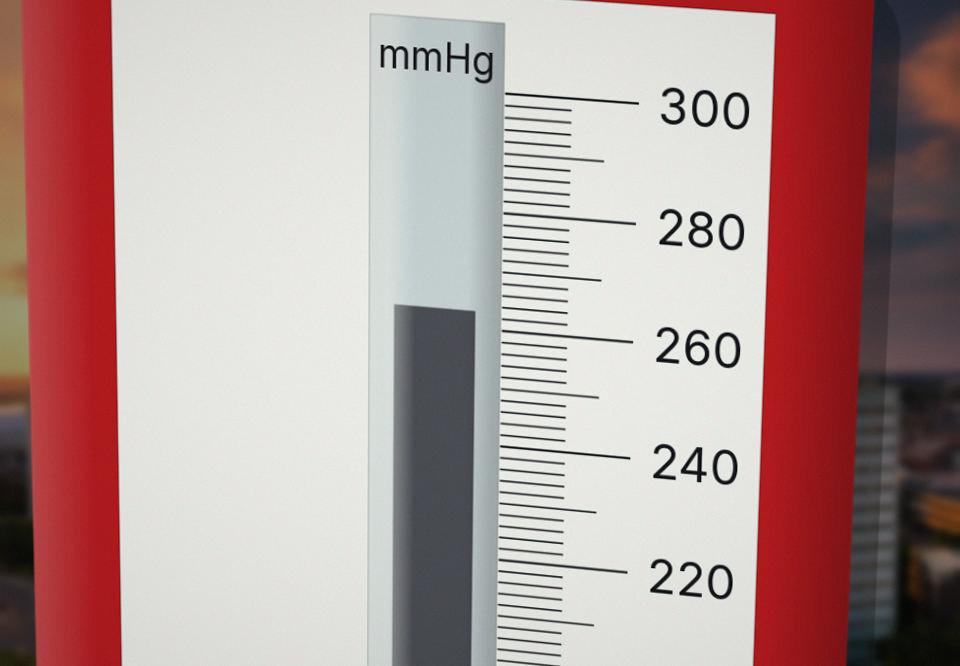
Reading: value=263 unit=mmHg
